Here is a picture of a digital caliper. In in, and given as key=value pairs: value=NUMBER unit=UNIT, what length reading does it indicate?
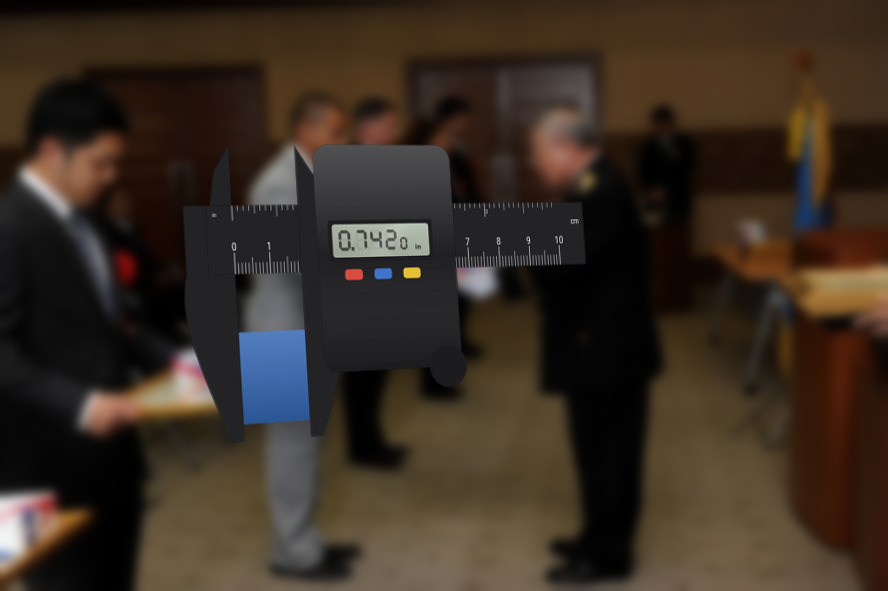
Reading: value=0.7420 unit=in
